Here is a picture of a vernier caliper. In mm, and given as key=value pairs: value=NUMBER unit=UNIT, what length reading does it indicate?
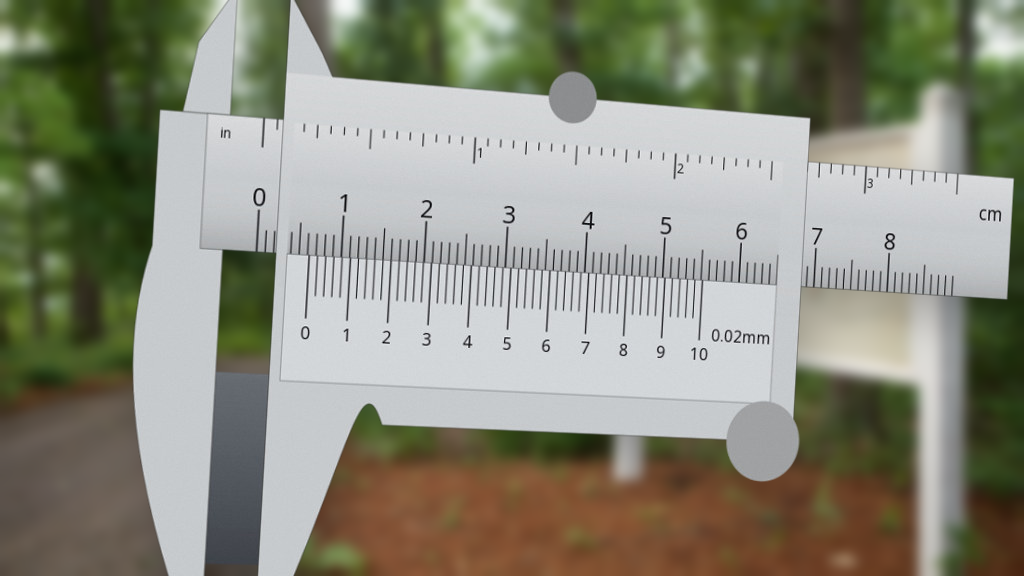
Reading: value=6.2 unit=mm
